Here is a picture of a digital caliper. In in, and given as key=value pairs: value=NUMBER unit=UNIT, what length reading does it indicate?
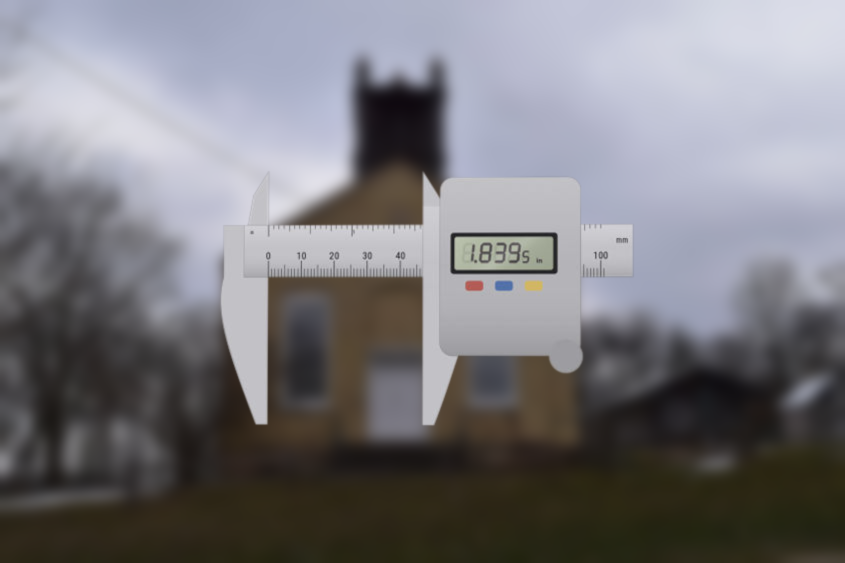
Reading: value=1.8395 unit=in
